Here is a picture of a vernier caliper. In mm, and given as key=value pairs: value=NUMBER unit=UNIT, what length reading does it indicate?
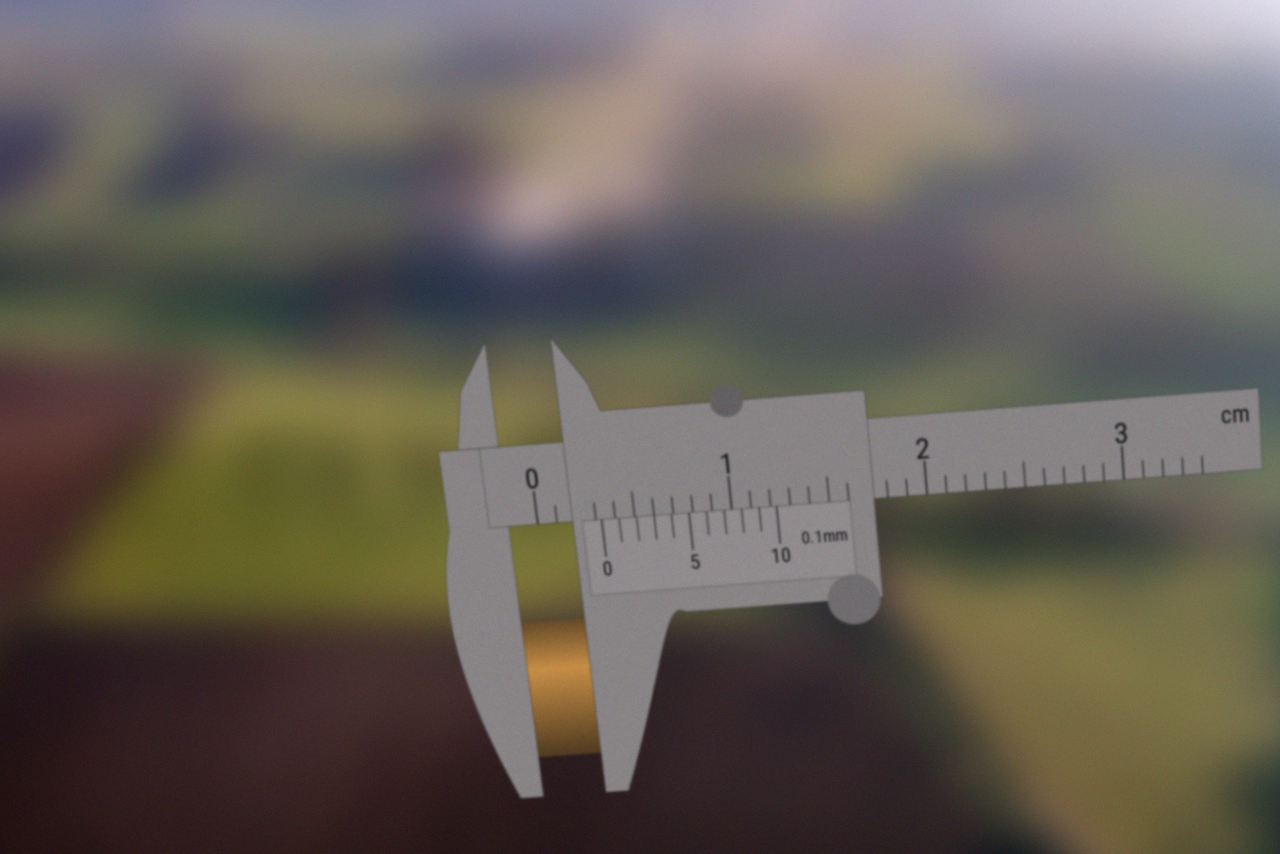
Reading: value=3.3 unit=mm
